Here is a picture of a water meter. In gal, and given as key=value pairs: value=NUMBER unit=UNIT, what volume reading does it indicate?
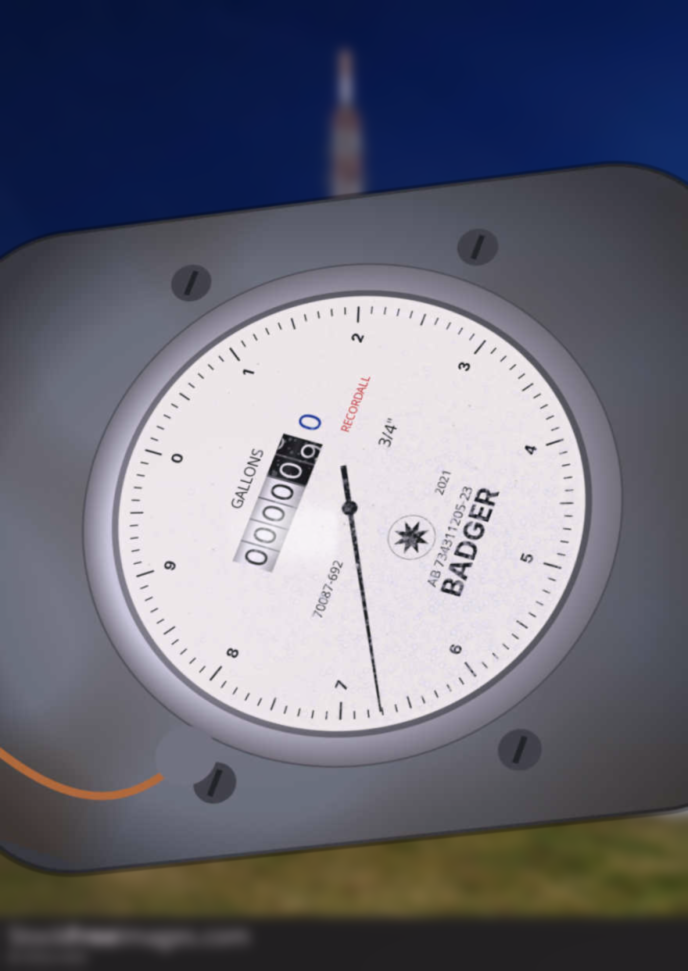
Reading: value=86.7 unit=gal
